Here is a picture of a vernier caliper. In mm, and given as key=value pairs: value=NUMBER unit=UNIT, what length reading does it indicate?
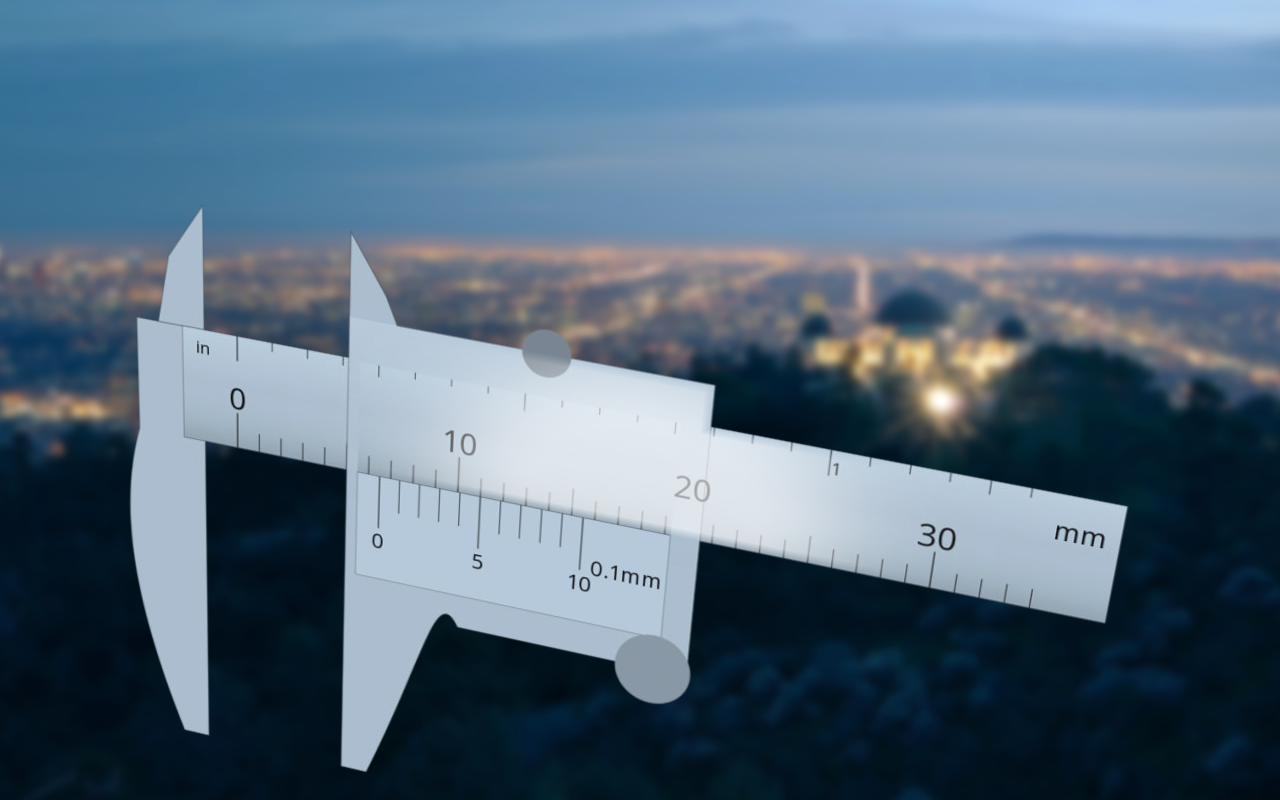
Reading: value=6.5 unit=mm
